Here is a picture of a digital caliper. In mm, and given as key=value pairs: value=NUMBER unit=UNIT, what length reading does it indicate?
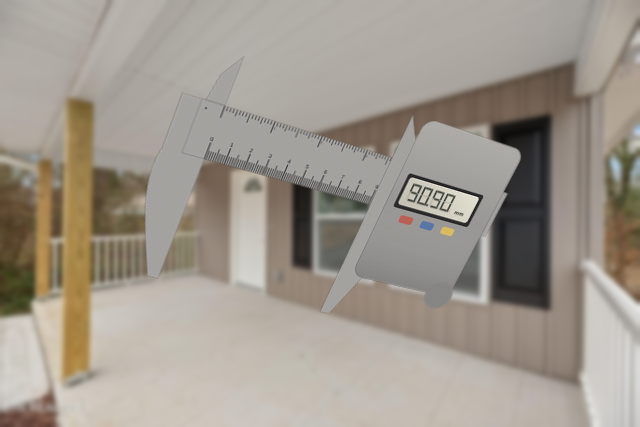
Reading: value=90.90 unit=mm
